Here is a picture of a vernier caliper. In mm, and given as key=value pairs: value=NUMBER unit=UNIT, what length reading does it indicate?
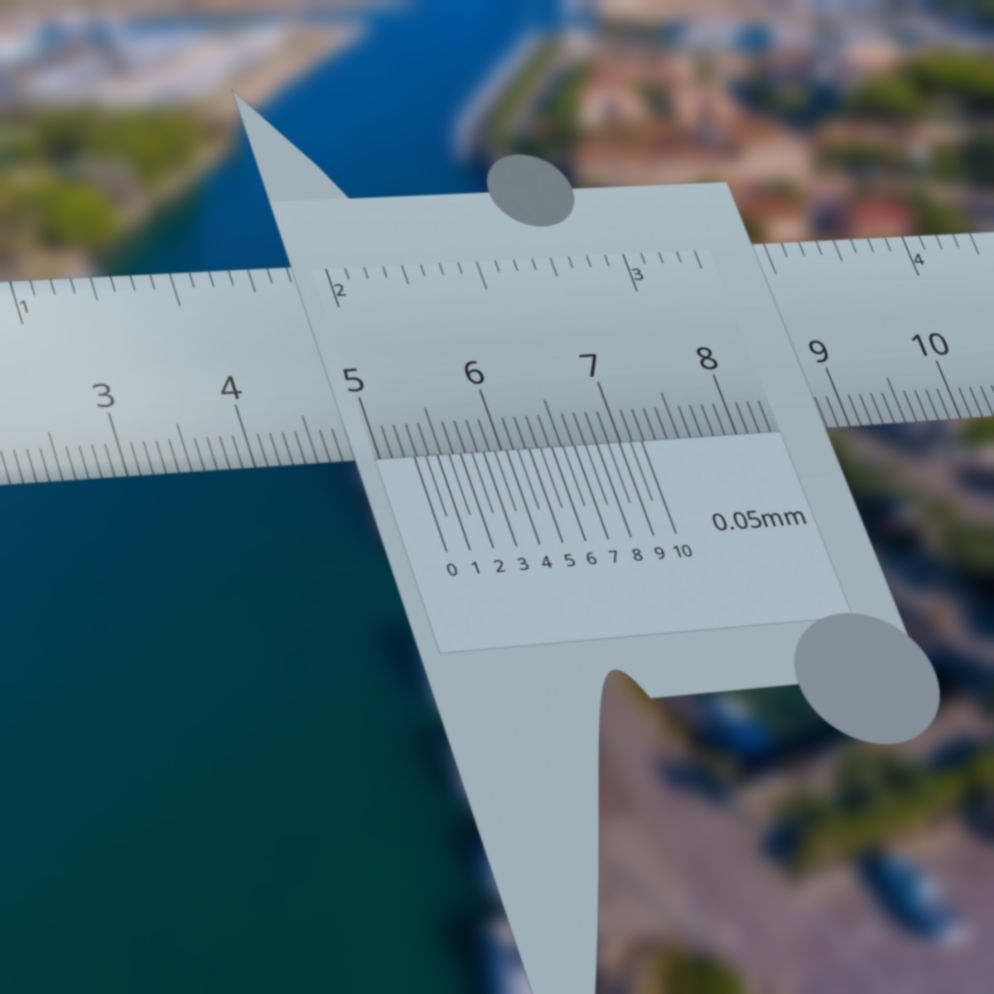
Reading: value=52.8 unit=mm
